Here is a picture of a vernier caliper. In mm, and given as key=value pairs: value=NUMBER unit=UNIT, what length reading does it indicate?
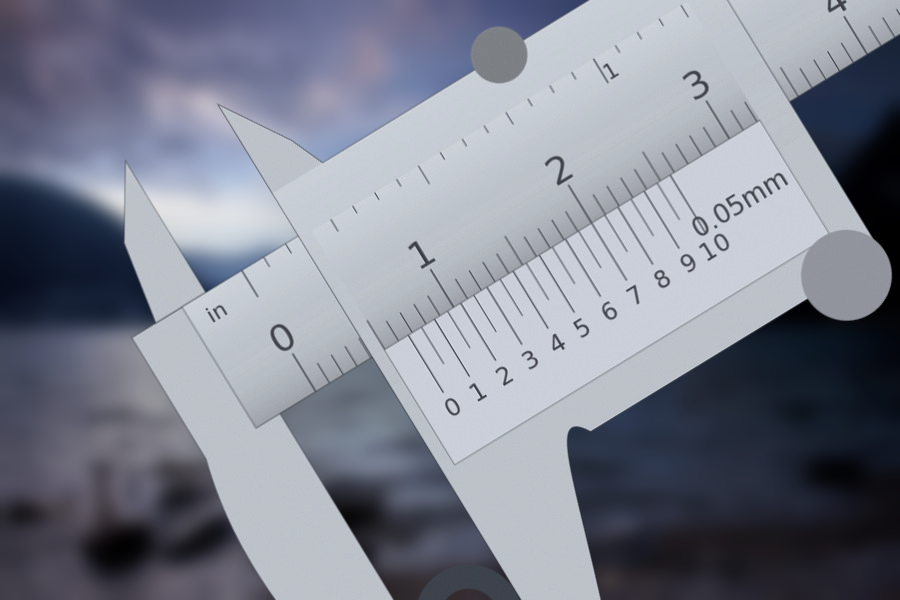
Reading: value=6.7 unit=mm
